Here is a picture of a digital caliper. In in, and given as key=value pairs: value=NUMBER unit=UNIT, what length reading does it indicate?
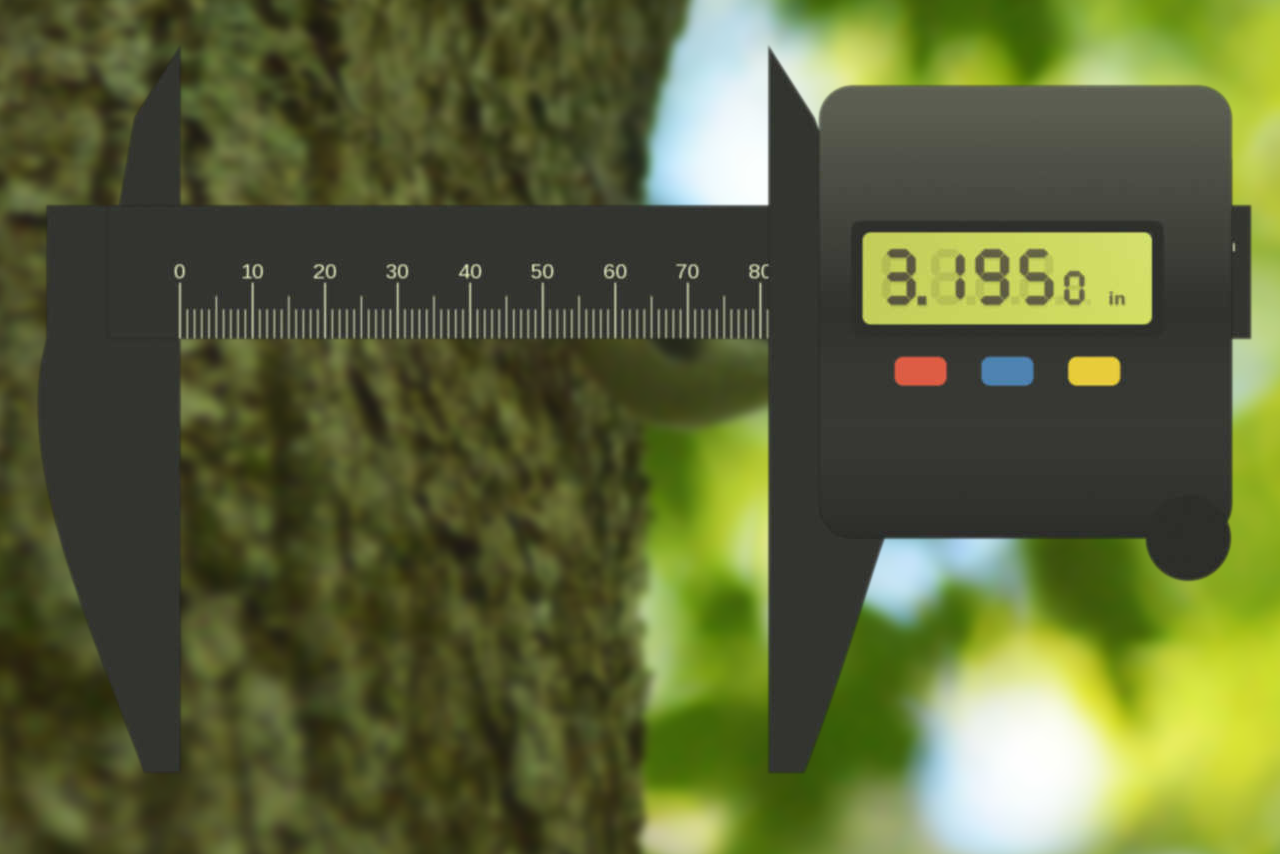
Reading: value=3.1950 unit=in
